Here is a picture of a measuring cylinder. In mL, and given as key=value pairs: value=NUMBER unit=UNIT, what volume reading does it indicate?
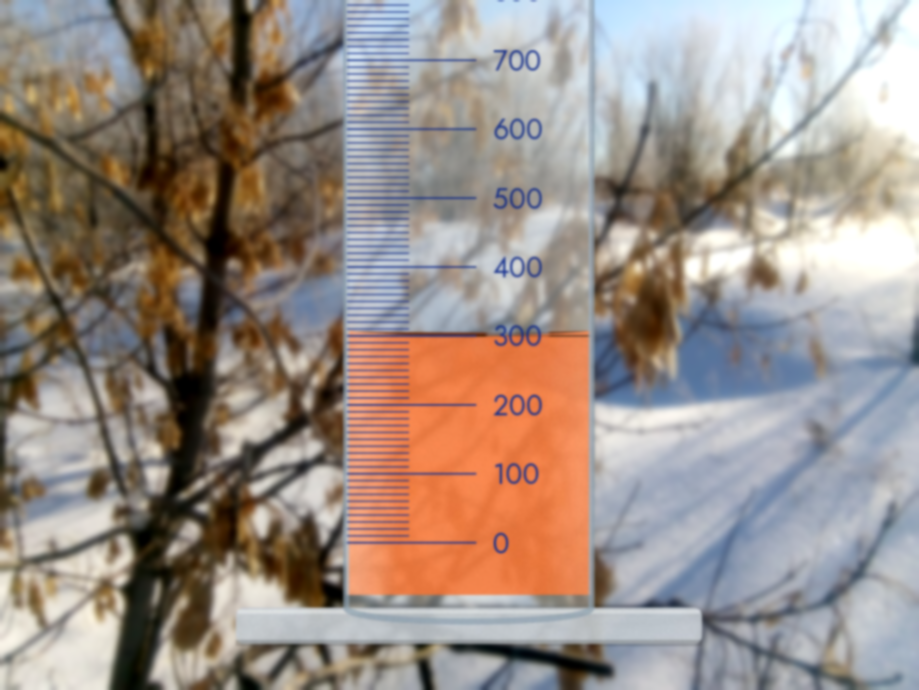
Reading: value=300 unit=mL
